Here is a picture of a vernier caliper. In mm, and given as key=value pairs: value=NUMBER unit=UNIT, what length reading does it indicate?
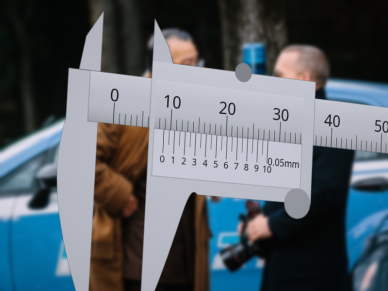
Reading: value=8.8 unit=mm
